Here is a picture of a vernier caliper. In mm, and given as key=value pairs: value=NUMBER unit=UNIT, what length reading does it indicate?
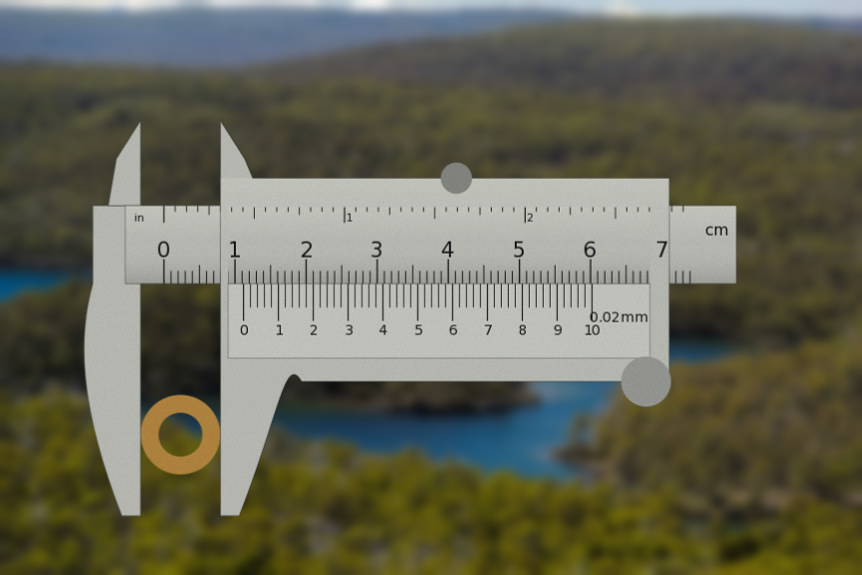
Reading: value=11.2 unit=mm
